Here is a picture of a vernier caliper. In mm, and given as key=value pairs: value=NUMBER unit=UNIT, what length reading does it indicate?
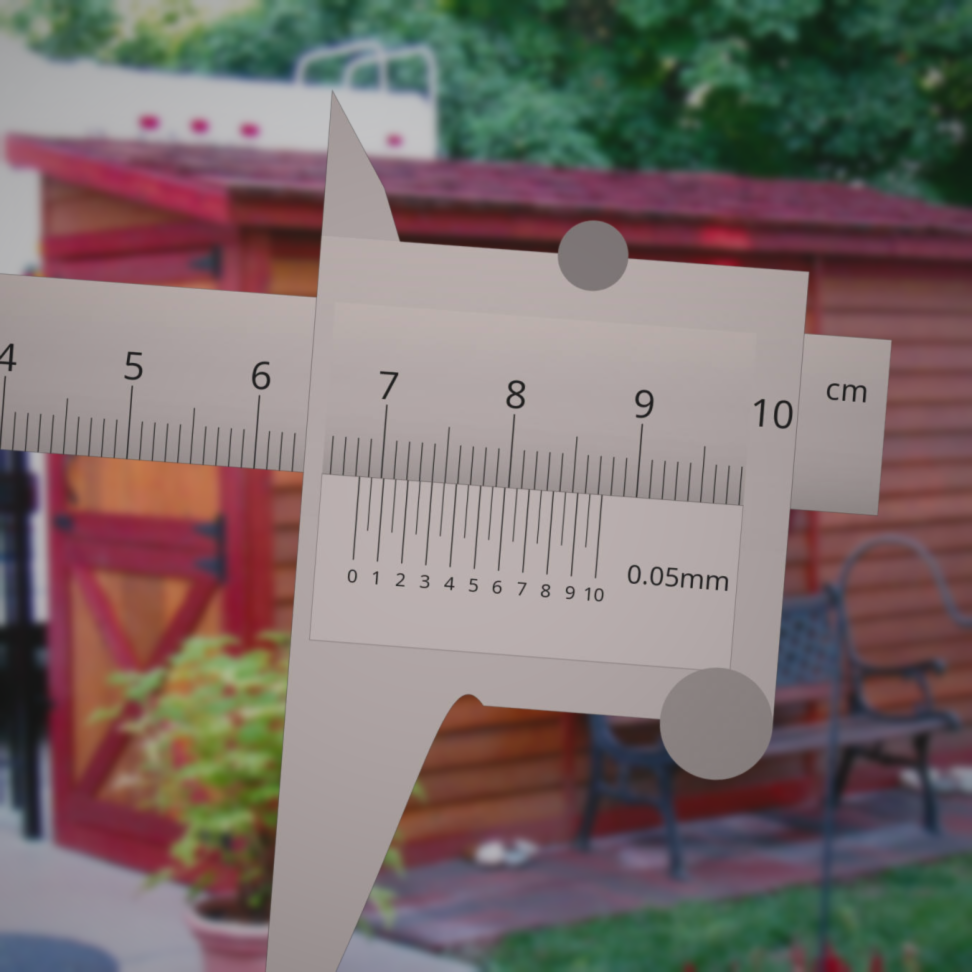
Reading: value=68.3 unit=mm
